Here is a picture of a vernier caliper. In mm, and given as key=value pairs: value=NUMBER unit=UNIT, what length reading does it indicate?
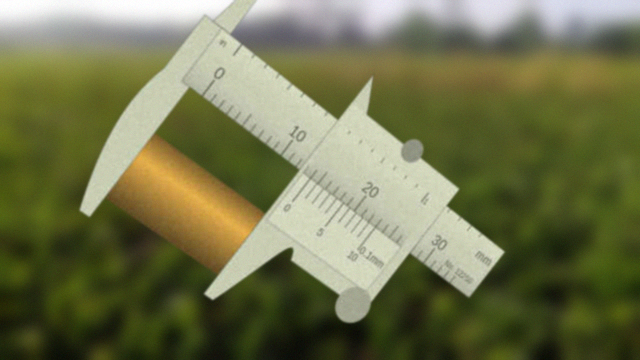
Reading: value=14.0 unit=mm
